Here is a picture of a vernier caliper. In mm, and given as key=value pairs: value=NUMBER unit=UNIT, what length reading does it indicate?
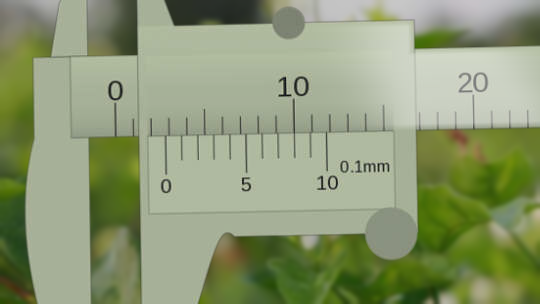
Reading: value=2.8 unit=mm
